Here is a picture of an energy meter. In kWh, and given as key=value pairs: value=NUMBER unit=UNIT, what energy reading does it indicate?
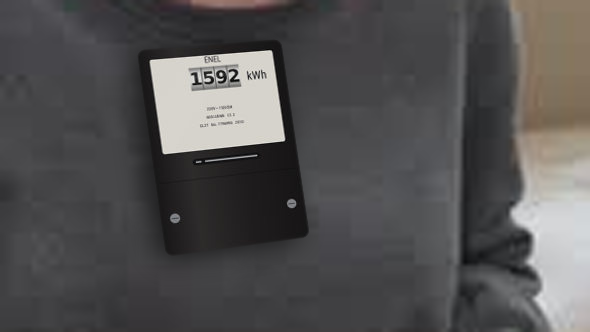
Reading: value=1592 unit=kWh
